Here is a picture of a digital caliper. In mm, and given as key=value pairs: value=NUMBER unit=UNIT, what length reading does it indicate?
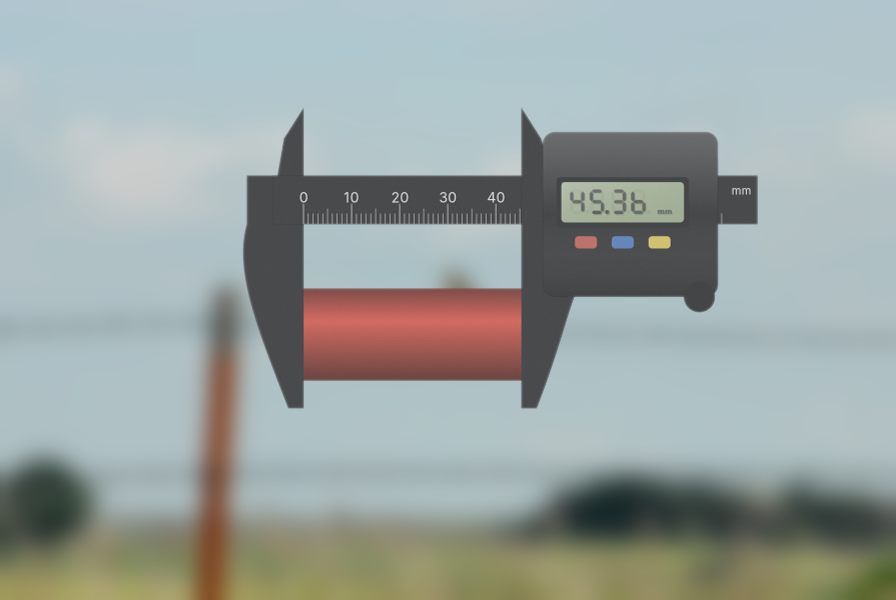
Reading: value=45.36 unit=mm
